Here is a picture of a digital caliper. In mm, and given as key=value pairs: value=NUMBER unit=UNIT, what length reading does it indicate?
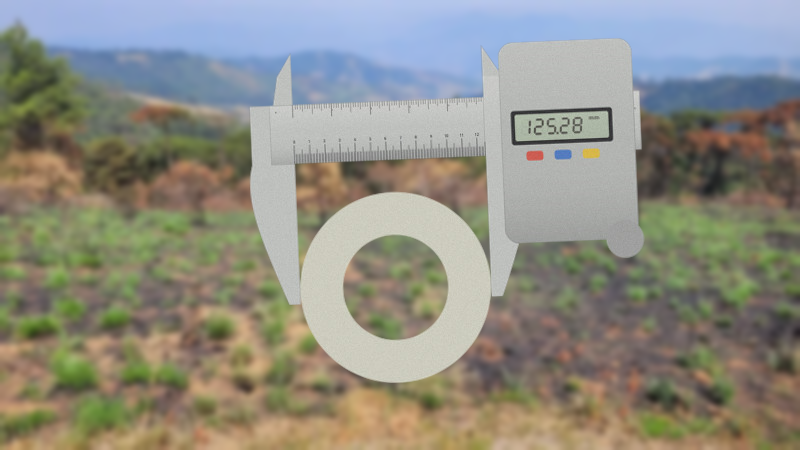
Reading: value=125.28 unit=mm
